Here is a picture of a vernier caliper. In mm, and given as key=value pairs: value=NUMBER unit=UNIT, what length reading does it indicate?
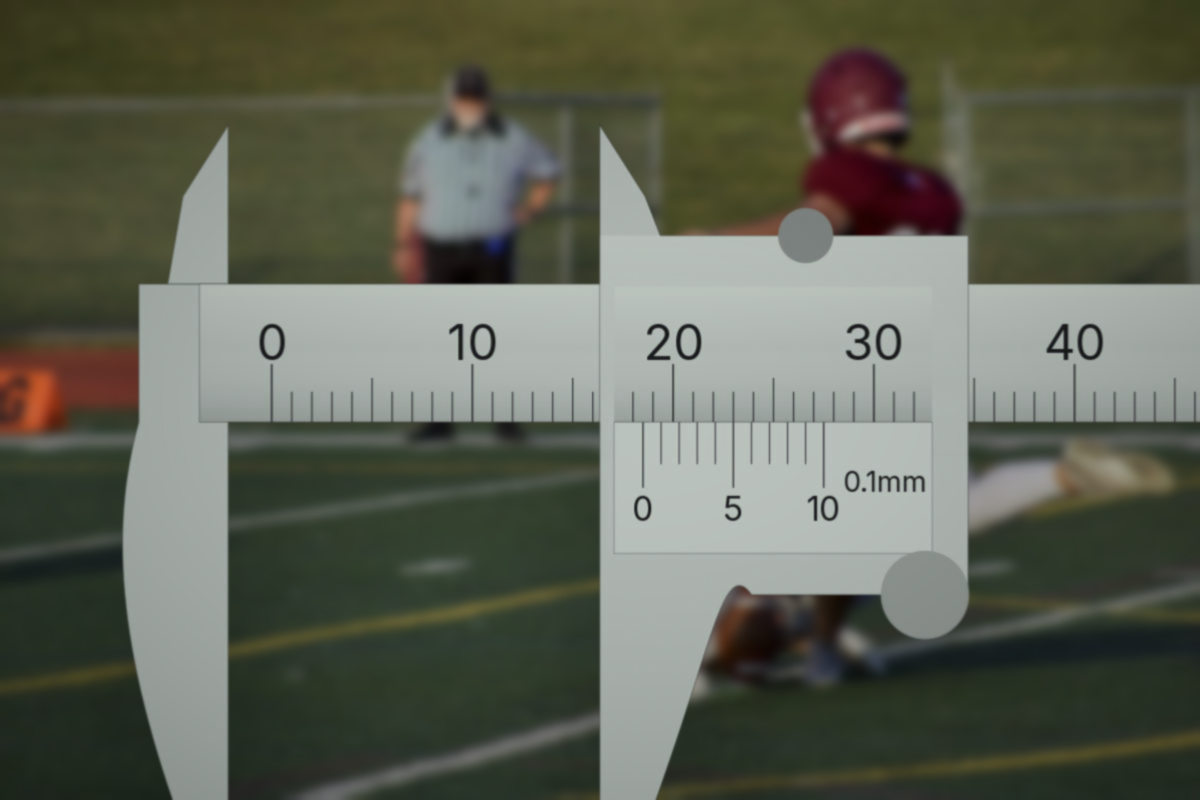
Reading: value=18.5 unit=mm
